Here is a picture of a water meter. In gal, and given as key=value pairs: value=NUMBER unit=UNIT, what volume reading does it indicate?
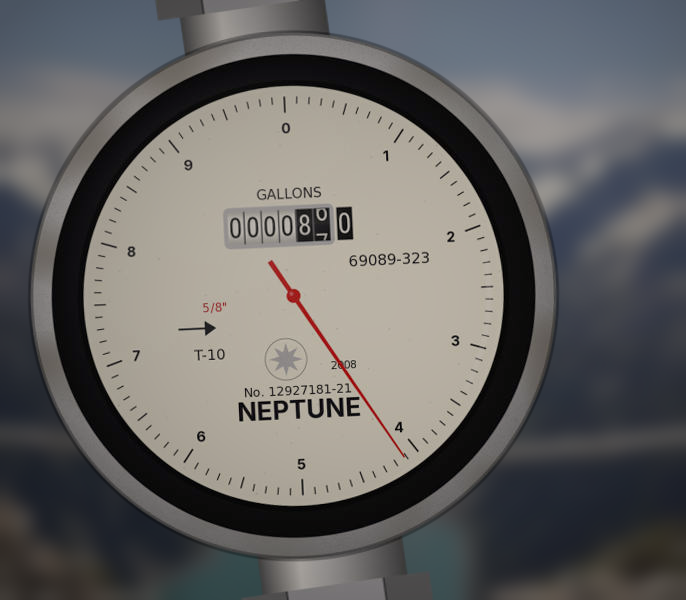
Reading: value=864.1 unit=gal
